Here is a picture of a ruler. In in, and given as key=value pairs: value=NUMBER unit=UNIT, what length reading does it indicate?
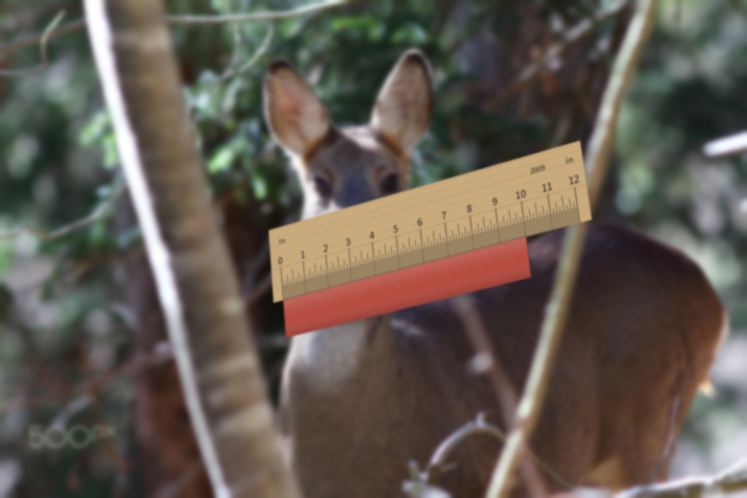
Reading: value=10 unit=in
